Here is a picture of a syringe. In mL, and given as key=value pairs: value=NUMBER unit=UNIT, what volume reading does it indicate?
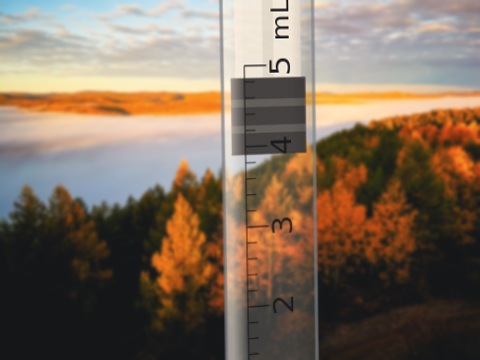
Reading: value=3.9 unit=mL
